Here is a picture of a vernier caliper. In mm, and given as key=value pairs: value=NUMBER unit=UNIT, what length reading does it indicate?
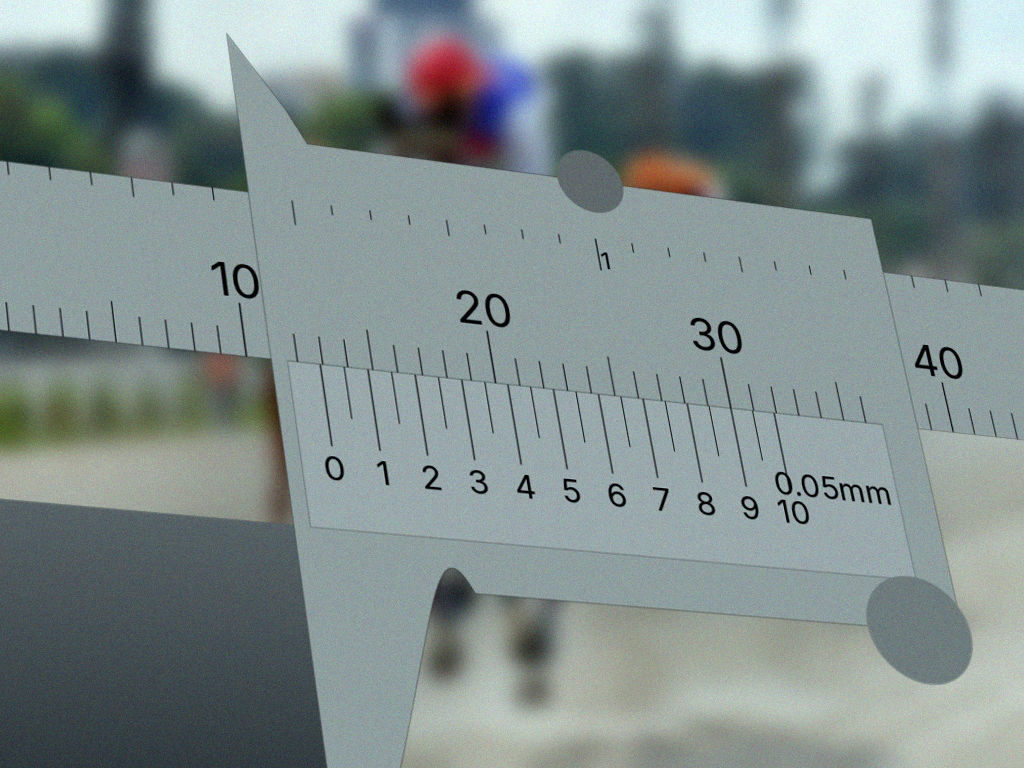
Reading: value=12.9 unit=mm
